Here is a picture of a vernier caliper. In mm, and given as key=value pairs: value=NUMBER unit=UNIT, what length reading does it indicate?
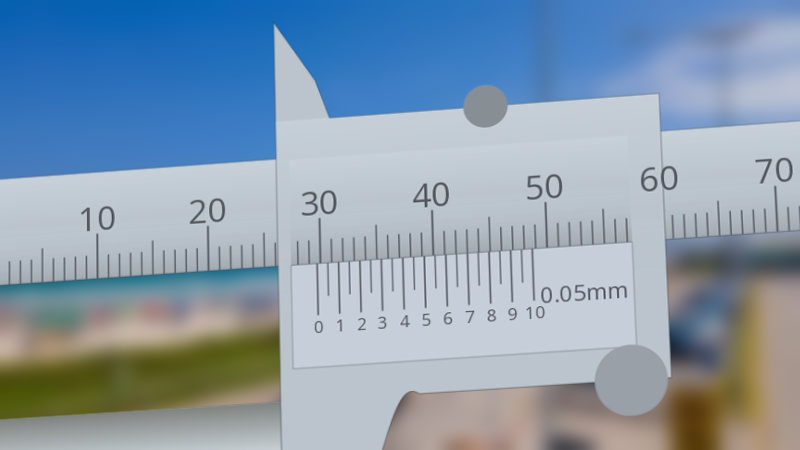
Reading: value=29.7 unit=mm
